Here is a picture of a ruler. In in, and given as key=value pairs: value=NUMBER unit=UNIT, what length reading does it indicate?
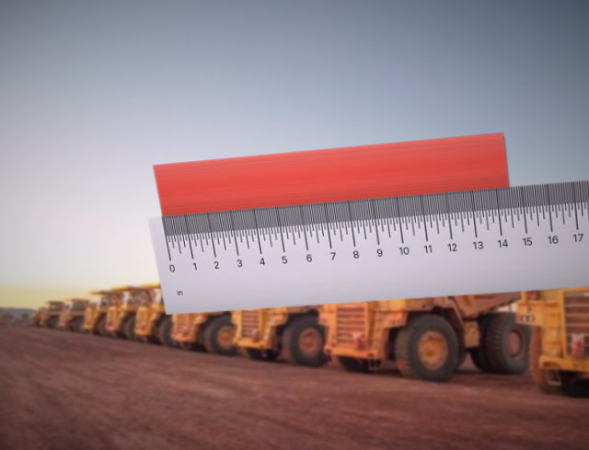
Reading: value=14.5 unit=in
